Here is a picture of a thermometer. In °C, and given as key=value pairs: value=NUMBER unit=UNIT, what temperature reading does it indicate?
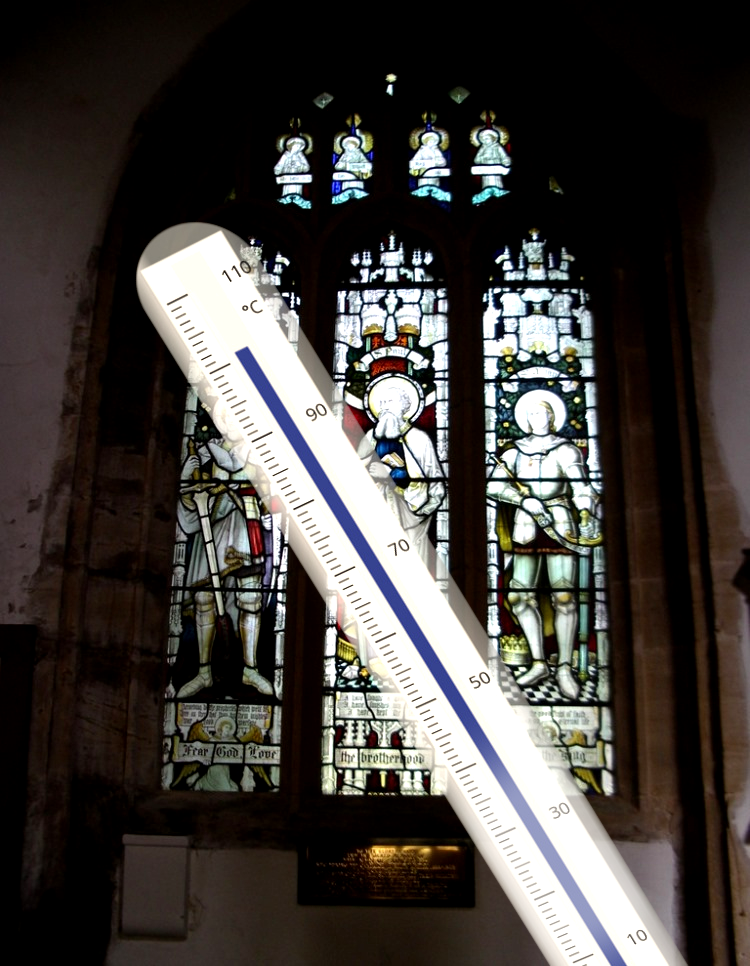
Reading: value=101 unit=°C
